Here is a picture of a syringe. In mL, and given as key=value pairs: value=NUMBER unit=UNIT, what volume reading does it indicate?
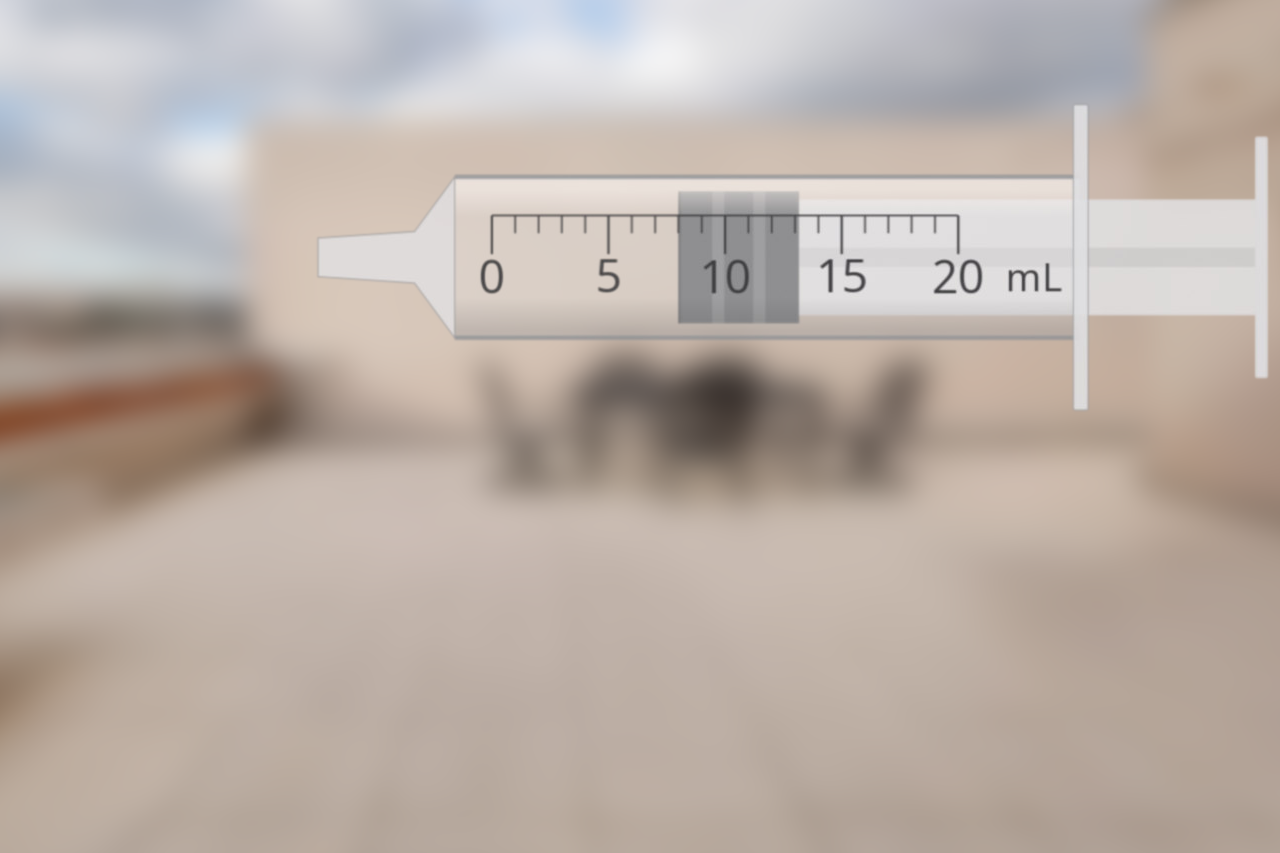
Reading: value=8 unit=mL
